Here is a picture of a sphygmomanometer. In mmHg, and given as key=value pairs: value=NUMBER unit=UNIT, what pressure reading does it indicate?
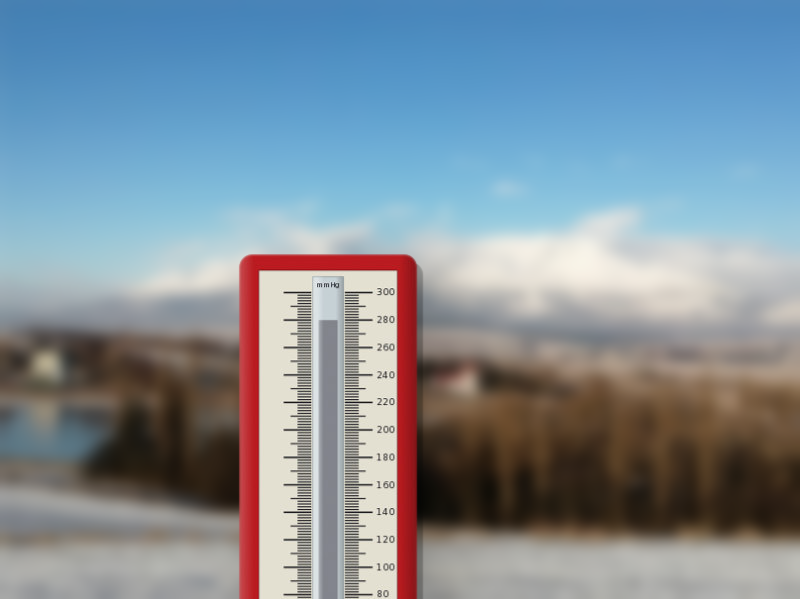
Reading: value=280 unit=mmHg
